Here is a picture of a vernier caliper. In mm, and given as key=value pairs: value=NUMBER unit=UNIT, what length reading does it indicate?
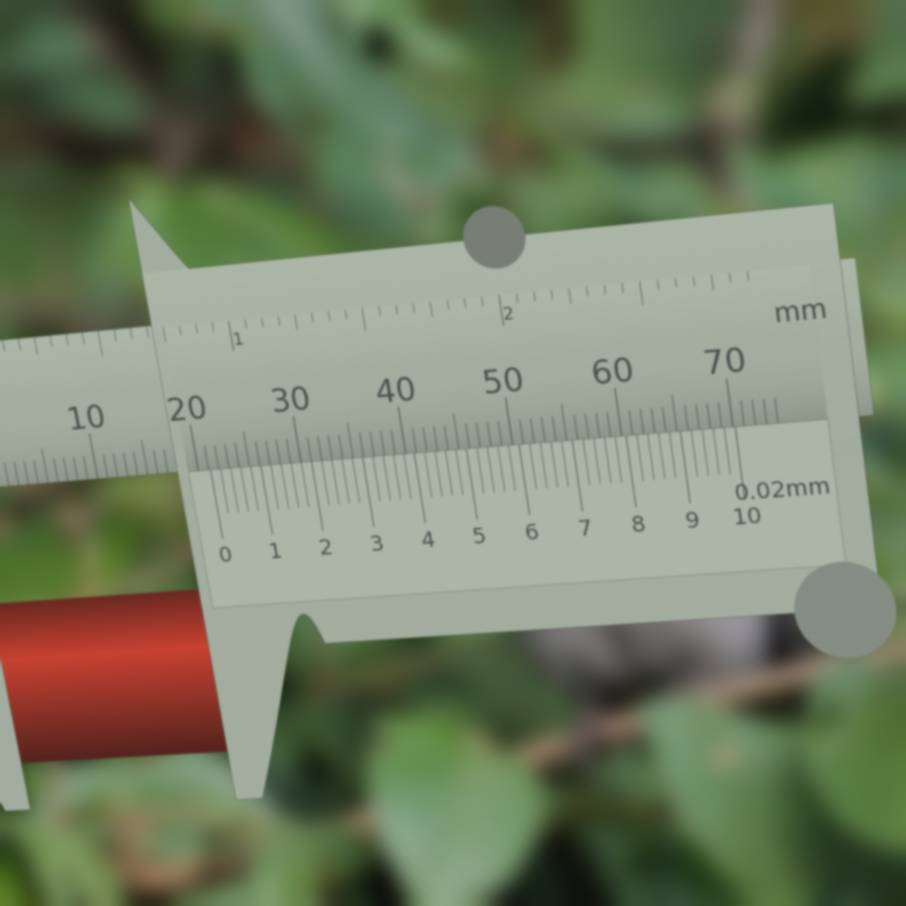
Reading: value=21.2 unit=mm
